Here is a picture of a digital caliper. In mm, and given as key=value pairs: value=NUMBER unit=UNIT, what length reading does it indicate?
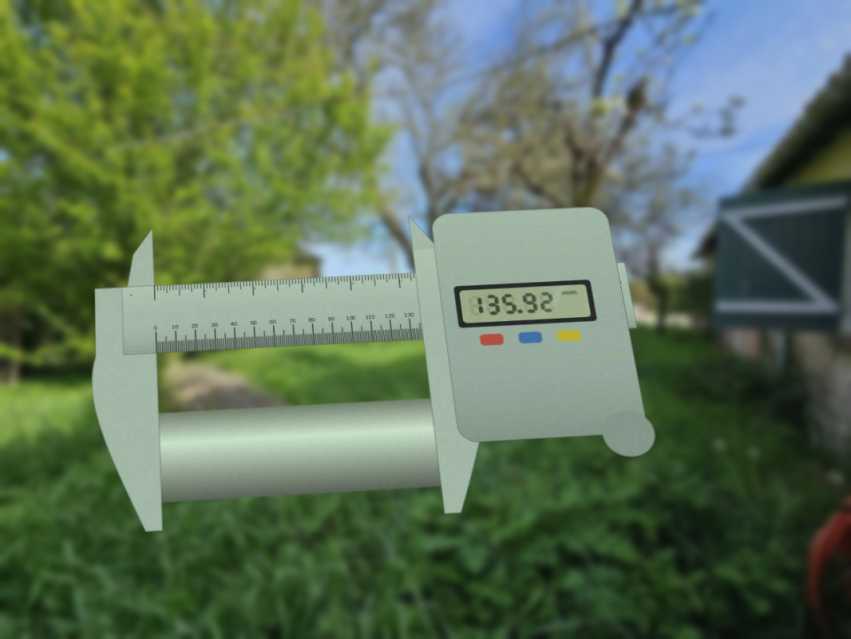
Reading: value=135.92 unit=mm
